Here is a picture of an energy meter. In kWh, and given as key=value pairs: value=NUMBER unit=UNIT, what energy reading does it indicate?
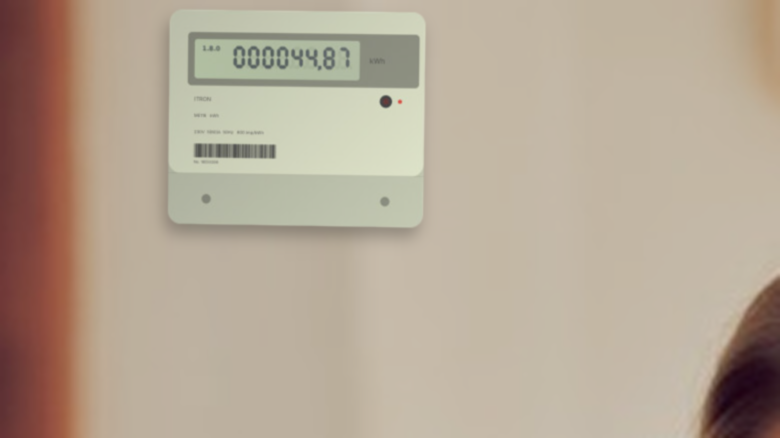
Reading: value=44.87 unit=kWh
